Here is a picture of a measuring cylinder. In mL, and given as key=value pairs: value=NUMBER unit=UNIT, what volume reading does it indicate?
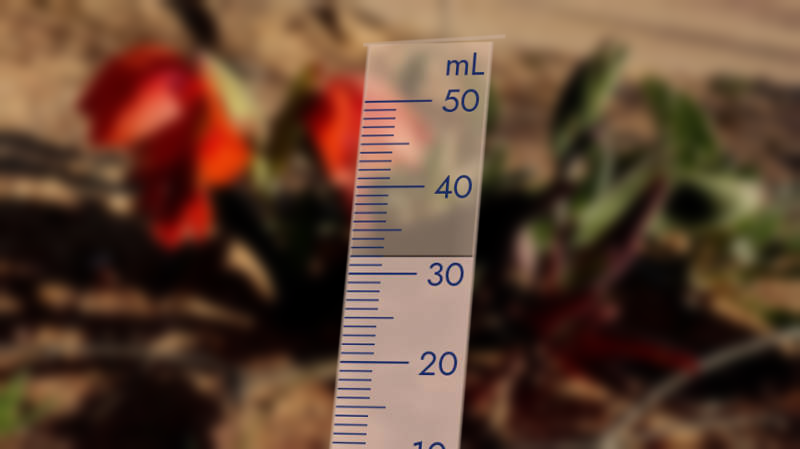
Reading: value=32 unit=mL
